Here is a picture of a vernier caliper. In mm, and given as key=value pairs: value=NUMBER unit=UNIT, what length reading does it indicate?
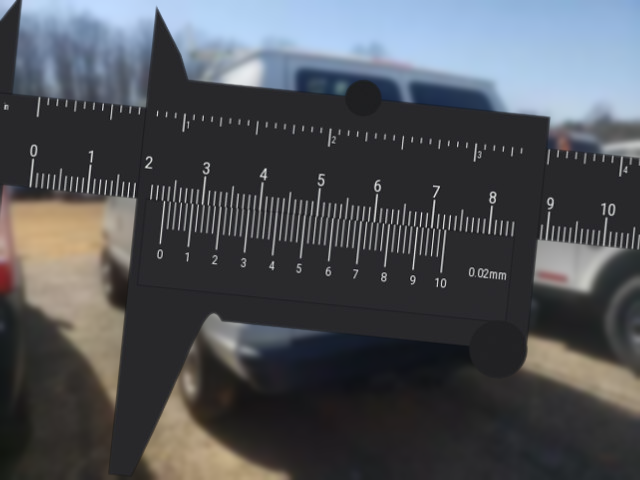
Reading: value=23.4 unit=mm
